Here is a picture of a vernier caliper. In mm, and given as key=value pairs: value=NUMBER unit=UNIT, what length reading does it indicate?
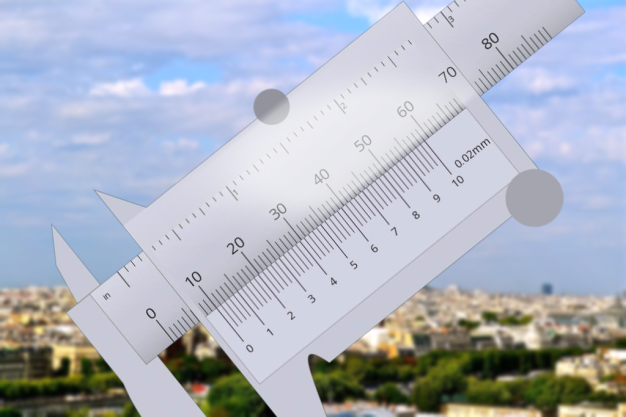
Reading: value=10.0 unit=mm
